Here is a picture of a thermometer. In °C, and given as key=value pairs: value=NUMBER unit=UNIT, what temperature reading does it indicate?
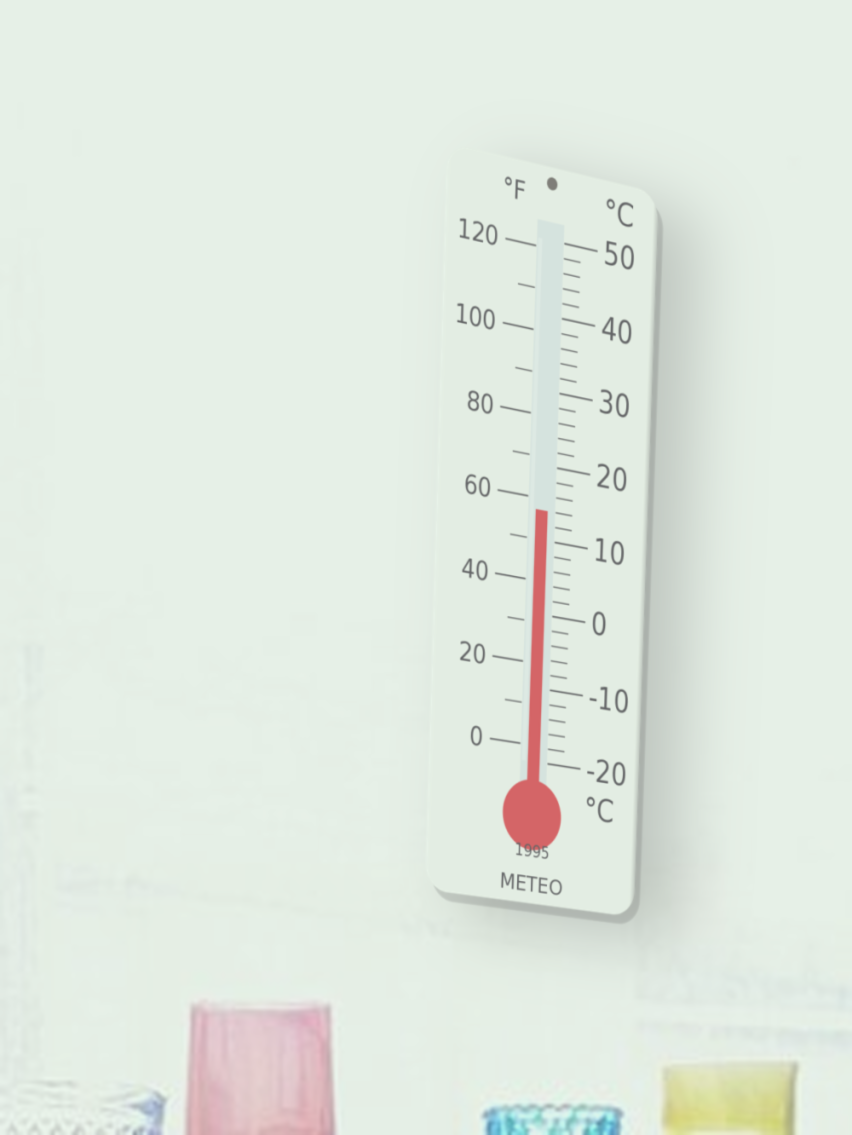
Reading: value=14 unit=°C
